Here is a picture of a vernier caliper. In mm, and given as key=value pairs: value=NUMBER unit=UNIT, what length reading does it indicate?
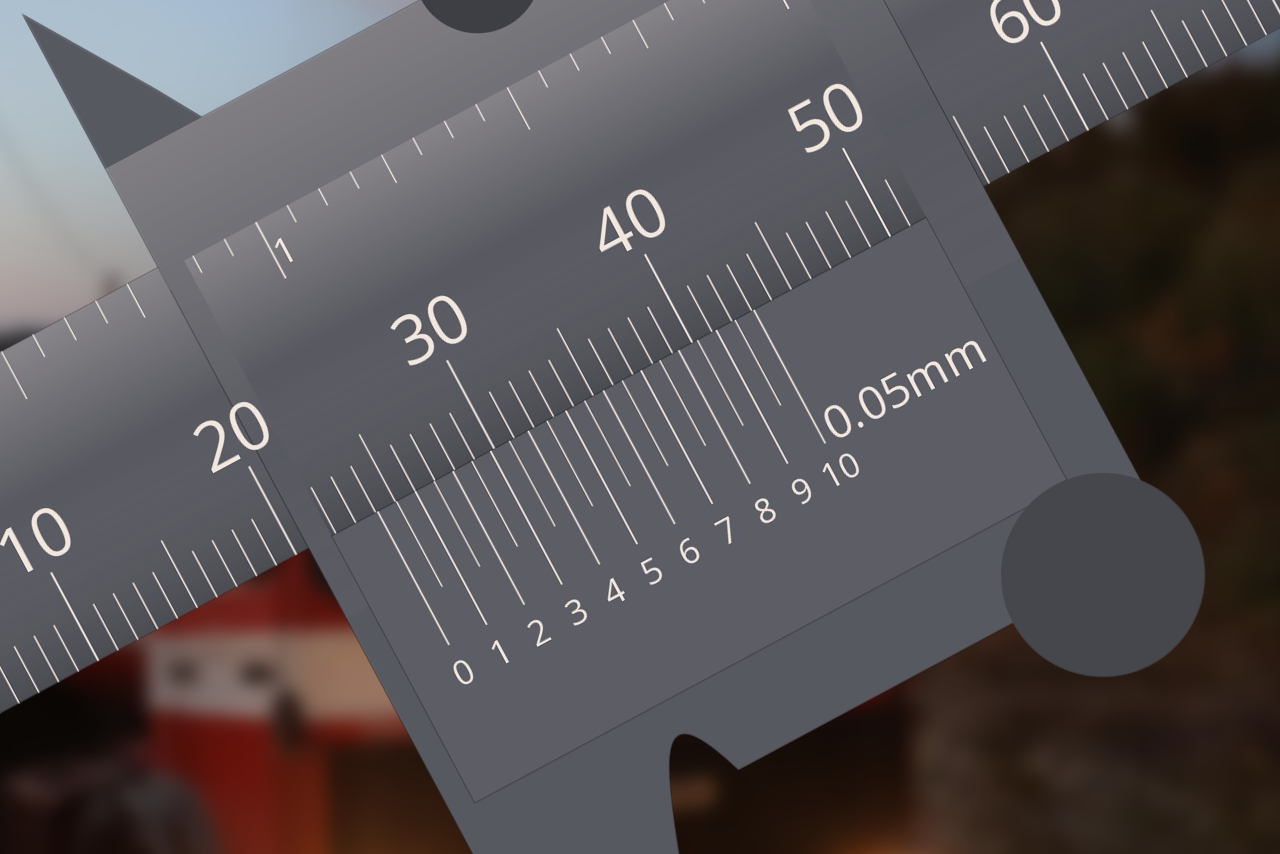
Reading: value=24.1 unit=mm
